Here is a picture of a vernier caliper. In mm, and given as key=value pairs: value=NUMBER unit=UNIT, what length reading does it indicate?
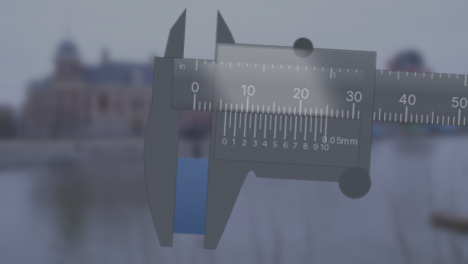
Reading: value=6.0 unit=mm
